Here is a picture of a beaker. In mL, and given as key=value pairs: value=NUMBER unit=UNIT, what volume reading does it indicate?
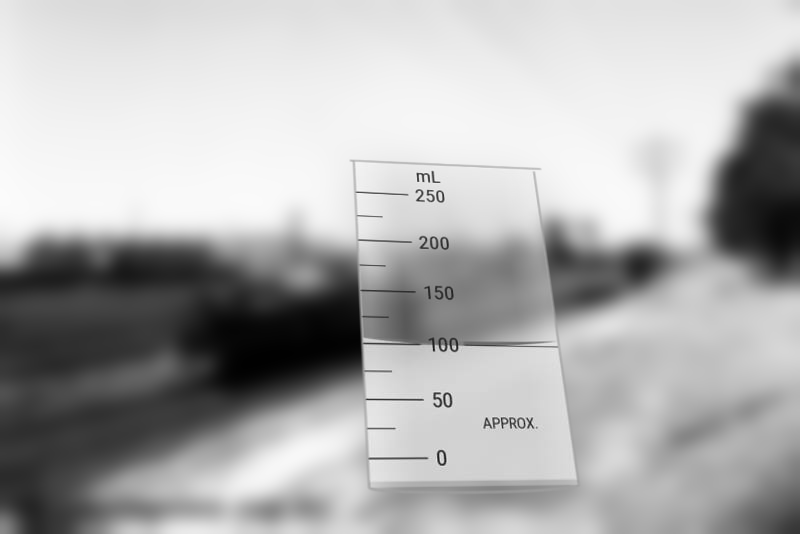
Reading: value=100 unit=mL
